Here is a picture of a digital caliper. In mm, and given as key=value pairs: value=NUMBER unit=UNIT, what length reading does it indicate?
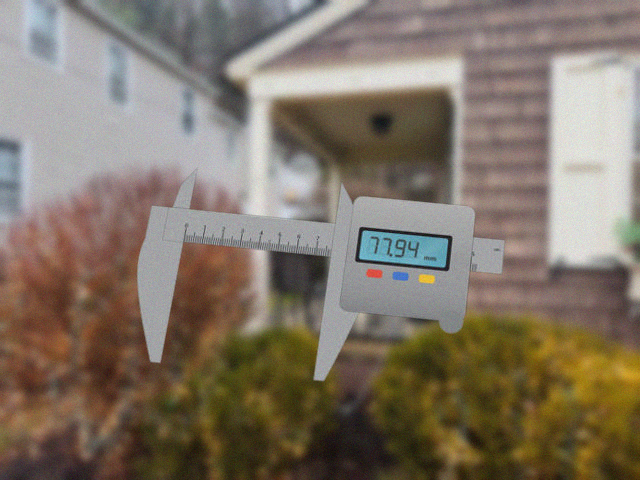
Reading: value=77.94 unit=mm
